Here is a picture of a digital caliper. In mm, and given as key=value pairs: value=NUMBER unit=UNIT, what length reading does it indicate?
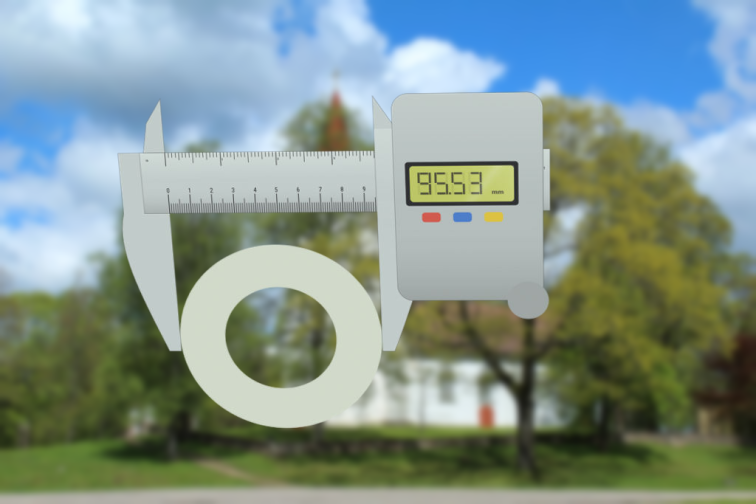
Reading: value=95.53 unit=mm
